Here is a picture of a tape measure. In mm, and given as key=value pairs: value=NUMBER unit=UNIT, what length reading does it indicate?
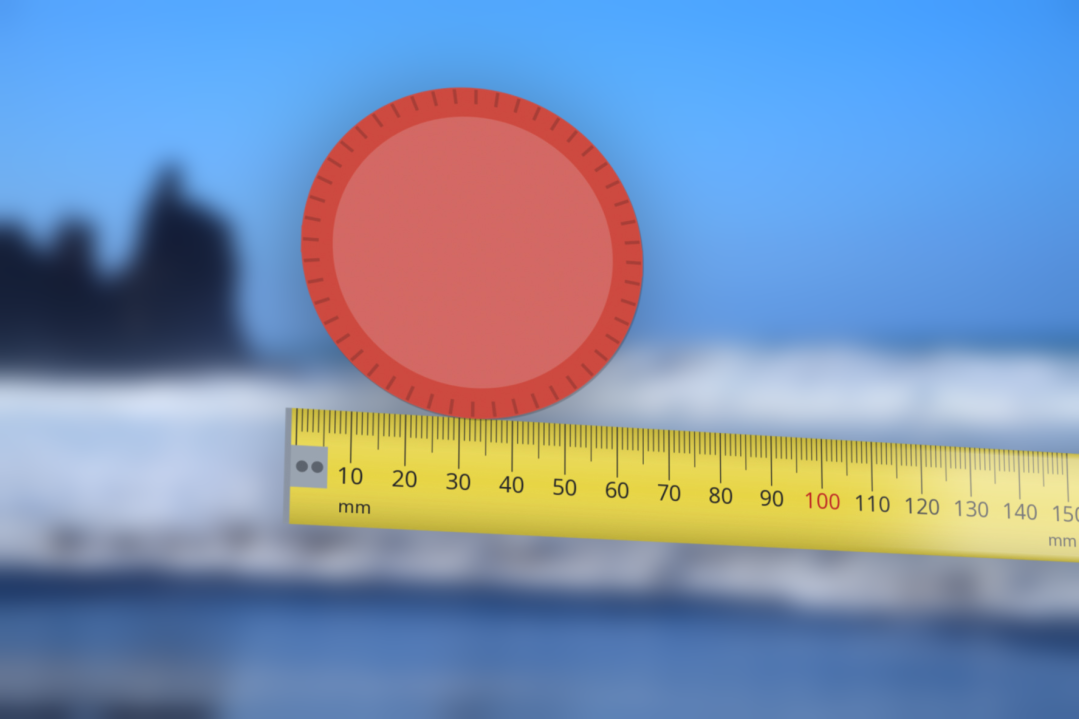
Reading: value=65 unit=mm
